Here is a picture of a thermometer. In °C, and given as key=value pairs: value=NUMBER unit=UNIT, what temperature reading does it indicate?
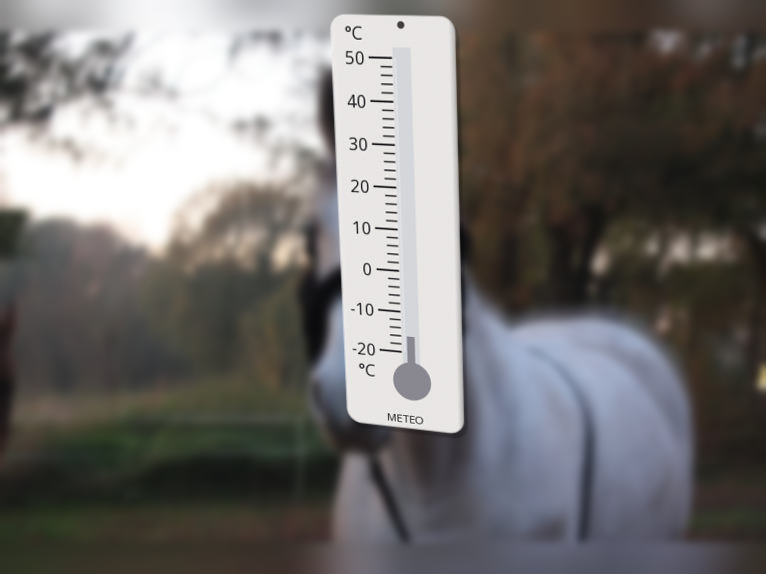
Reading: value=-16 unit=°C
